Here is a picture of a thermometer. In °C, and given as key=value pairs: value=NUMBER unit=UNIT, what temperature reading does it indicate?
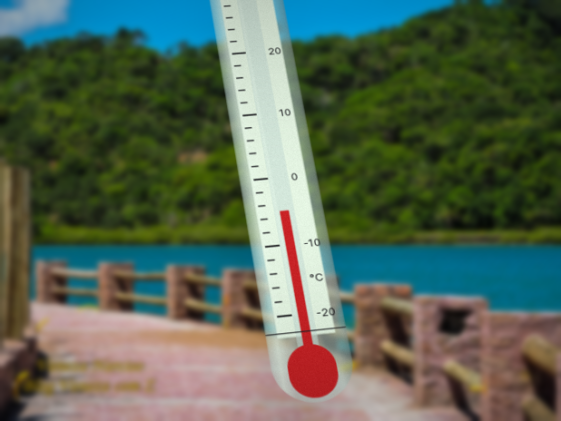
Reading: value=-5 unit=°C
